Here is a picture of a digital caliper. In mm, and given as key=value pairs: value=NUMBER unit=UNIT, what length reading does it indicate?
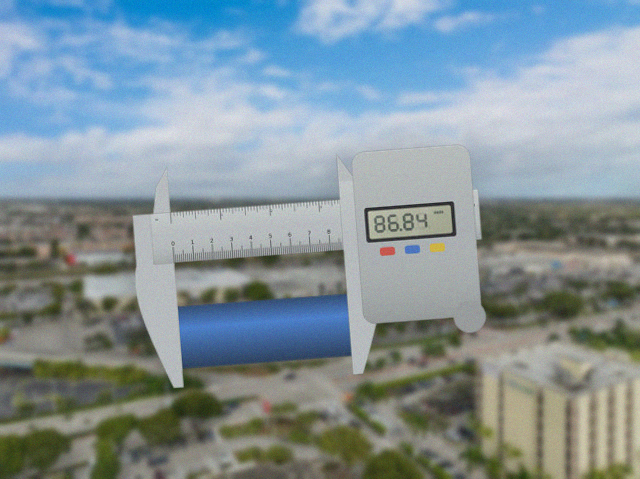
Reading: value=86.84 unit=mm
